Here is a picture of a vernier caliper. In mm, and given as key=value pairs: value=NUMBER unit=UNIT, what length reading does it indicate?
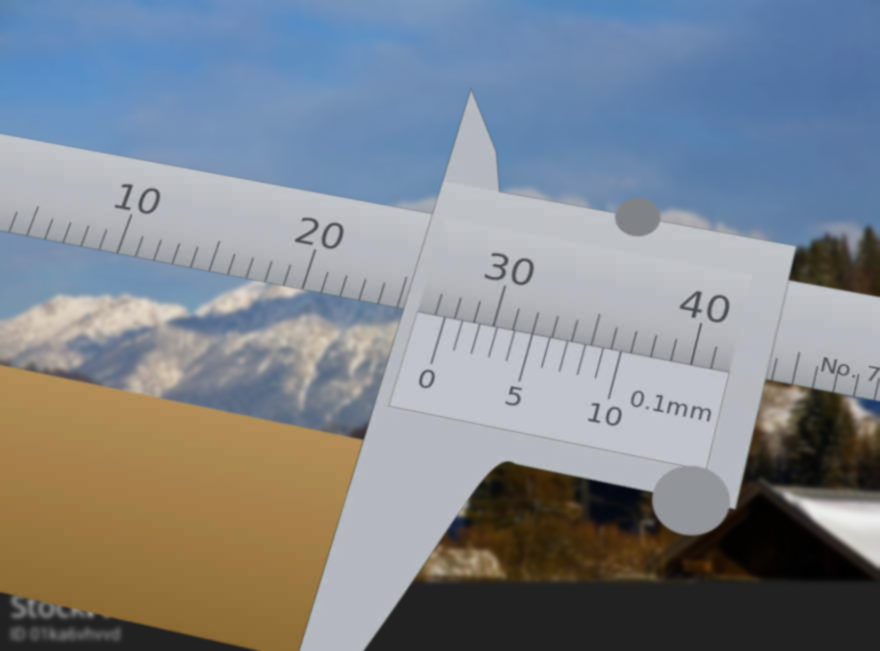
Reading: value=27.5 unit=mm
